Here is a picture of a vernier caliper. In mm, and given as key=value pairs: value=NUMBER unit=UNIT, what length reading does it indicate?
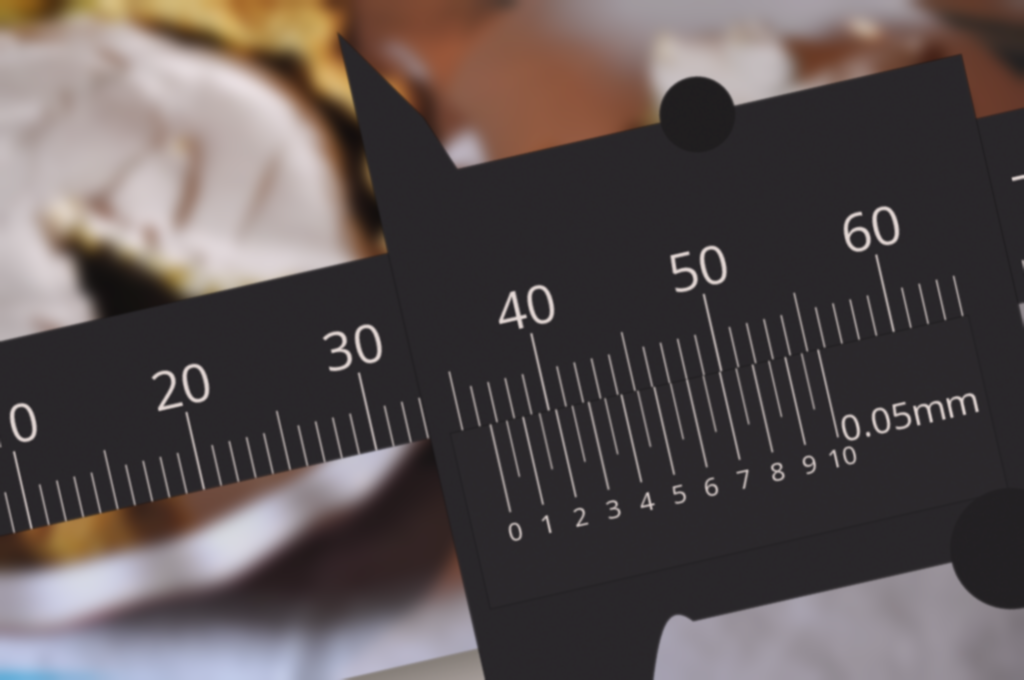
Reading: value=36.6 unit=mm
